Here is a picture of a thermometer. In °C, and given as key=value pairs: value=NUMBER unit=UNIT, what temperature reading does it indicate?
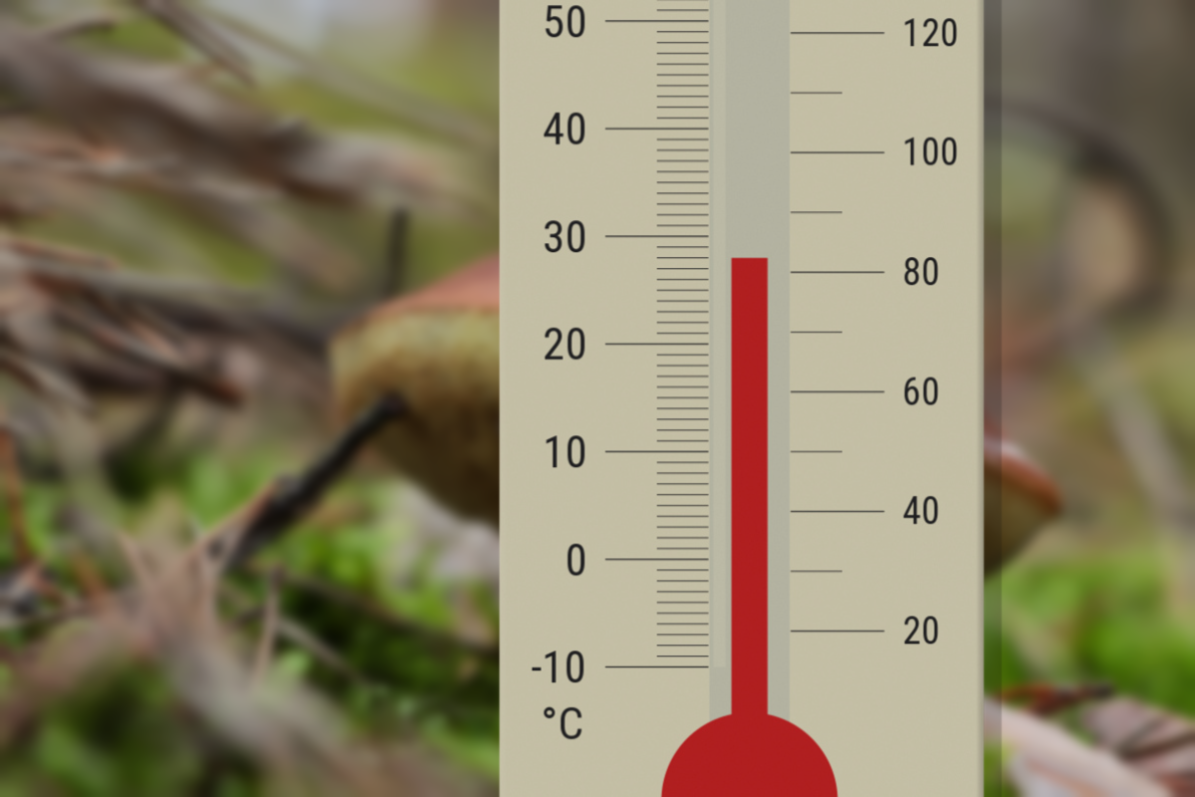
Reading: value=28 unit=°C
